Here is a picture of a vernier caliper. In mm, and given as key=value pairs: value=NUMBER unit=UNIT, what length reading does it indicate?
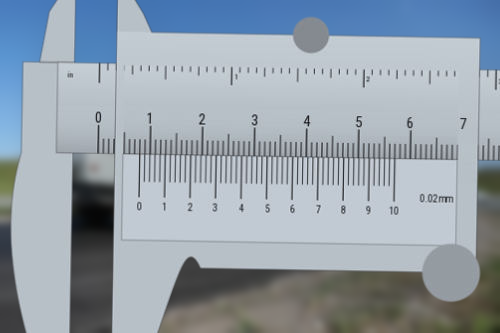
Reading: value=8.0 unit=mm
